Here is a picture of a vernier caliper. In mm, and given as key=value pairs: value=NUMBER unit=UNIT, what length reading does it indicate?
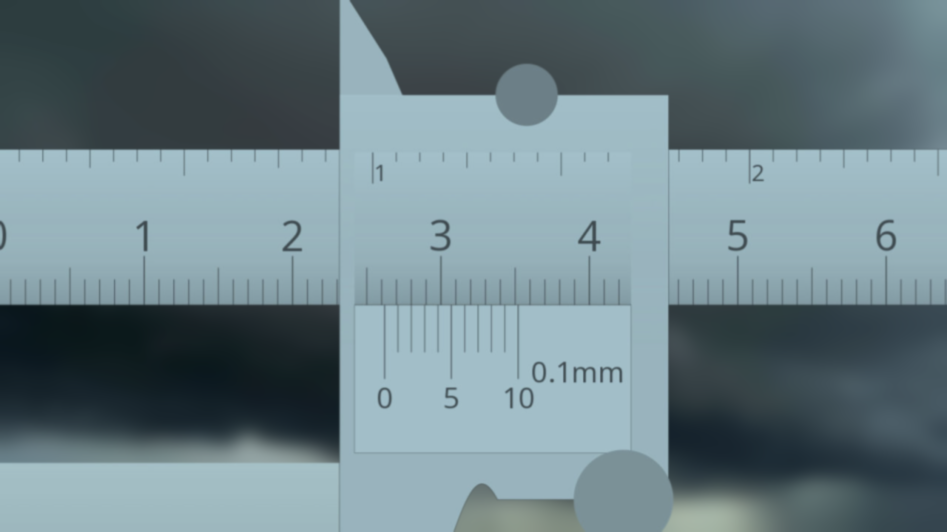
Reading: value=26.2 unit=mm
